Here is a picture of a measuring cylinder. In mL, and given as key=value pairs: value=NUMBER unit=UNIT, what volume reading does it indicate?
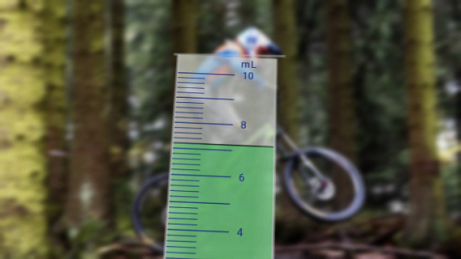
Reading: value=7.2 unit=mL
